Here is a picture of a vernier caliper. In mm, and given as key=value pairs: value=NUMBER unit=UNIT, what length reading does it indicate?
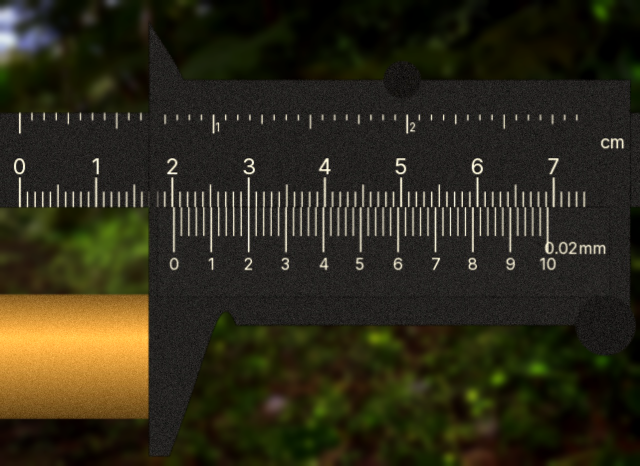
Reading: value=20.2 unit=mm
